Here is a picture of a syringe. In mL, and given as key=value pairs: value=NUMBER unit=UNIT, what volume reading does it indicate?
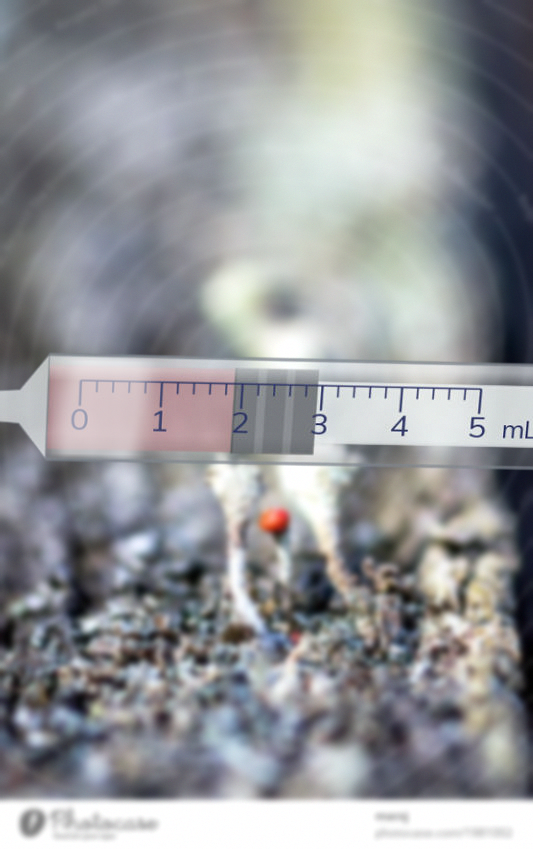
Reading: value=1.9 unit=mL
